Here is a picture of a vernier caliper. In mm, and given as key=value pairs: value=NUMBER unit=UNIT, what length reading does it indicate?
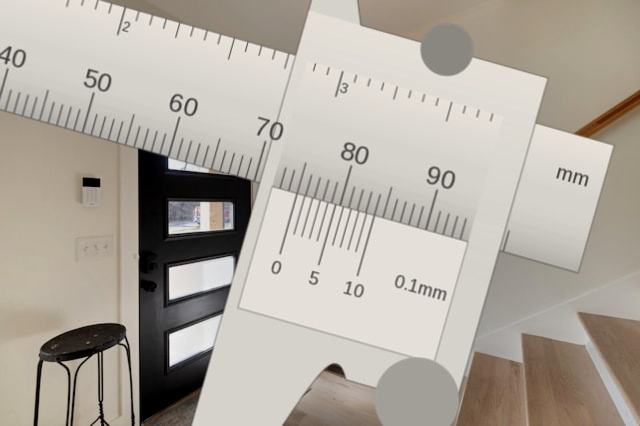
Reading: value=75.0 unit=mm
